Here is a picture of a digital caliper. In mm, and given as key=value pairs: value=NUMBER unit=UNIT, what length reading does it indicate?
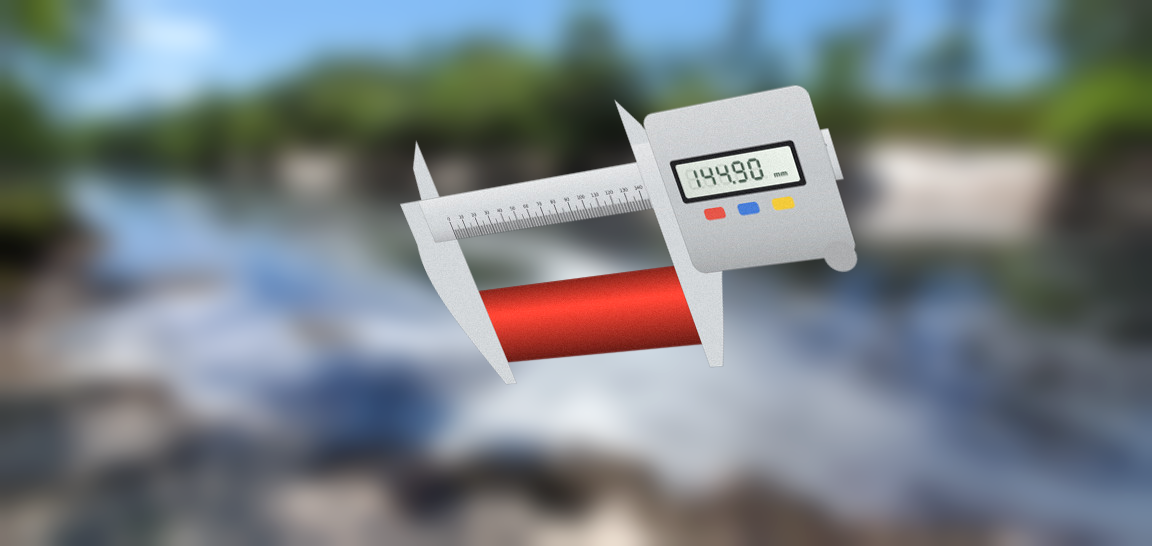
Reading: value=144.90 unit=mm
